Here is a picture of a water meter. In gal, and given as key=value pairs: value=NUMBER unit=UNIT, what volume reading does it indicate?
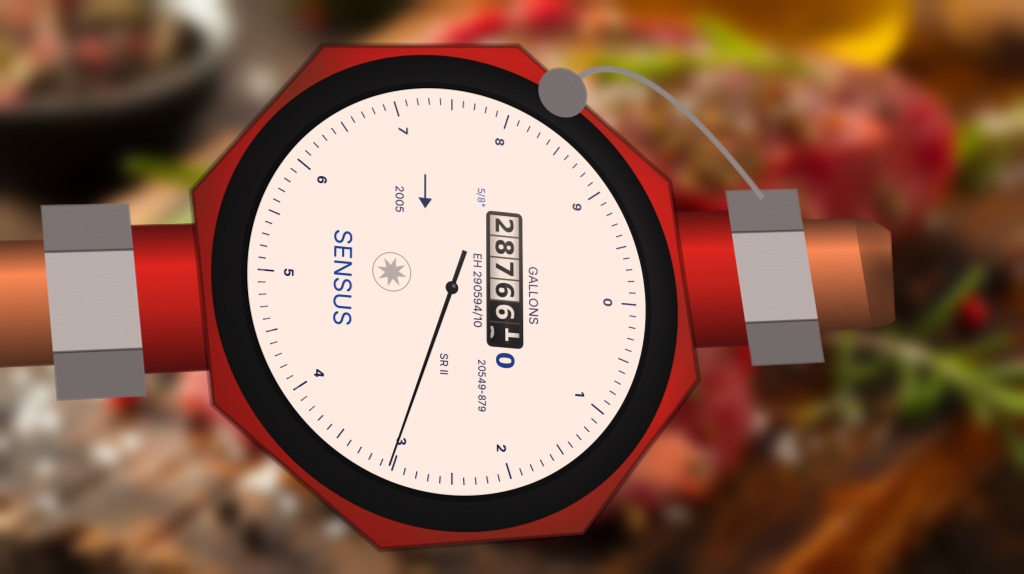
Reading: value=2876613.0 unit=gal
